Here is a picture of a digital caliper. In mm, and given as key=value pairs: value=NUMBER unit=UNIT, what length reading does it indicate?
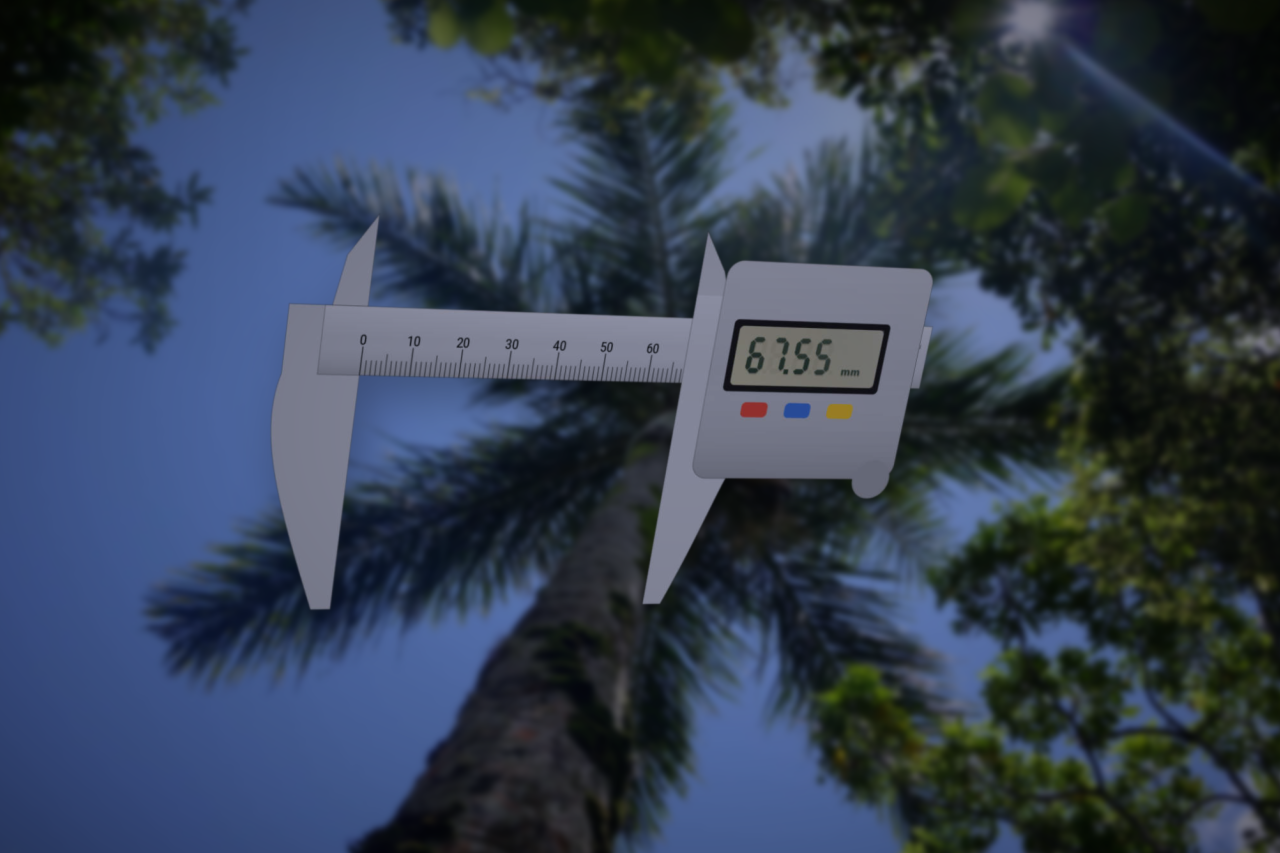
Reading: value=67.55 unit=mm
